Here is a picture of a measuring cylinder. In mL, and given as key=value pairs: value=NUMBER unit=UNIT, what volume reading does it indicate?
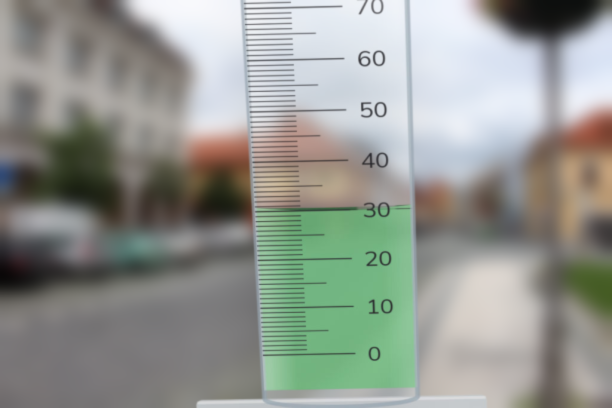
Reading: value=30 unit=mL
